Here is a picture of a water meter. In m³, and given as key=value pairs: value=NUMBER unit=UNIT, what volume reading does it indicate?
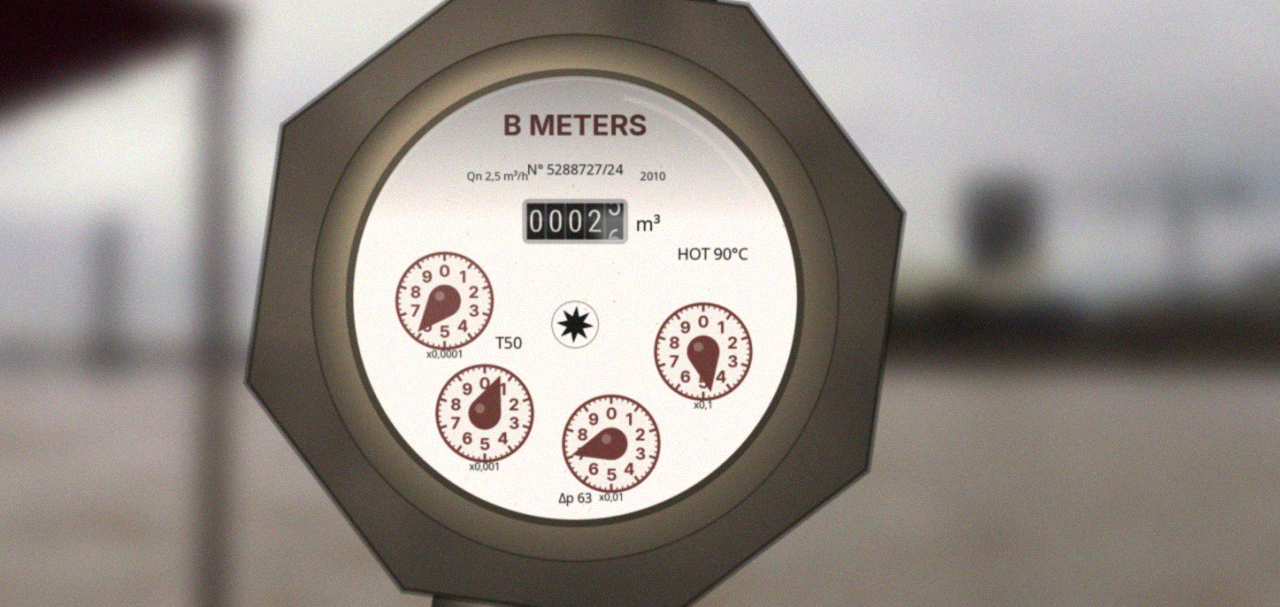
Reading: value=25.4706 unit=m³
